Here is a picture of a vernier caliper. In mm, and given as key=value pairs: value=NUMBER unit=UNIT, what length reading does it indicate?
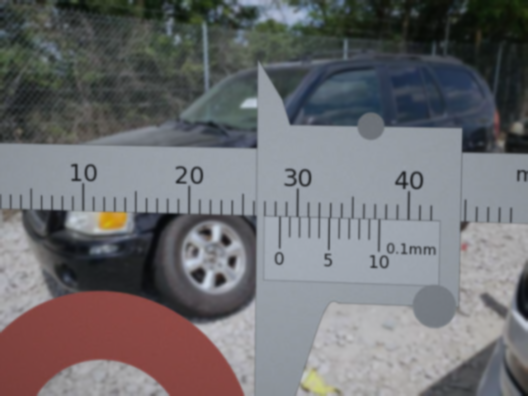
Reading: value=28.4 unit=mm
